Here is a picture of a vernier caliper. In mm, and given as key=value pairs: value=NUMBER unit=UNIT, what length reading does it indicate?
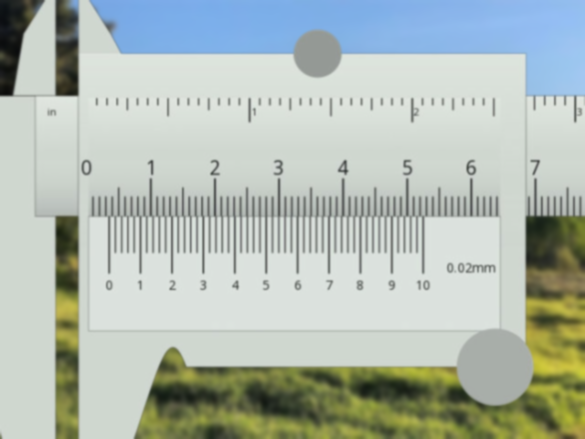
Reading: value=3.5 unit=mm
